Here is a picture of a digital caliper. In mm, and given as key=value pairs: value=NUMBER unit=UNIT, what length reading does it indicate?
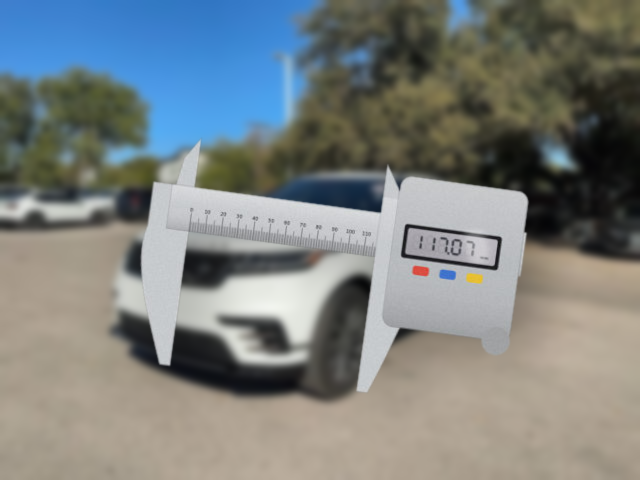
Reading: value=117.07 unit=mm
